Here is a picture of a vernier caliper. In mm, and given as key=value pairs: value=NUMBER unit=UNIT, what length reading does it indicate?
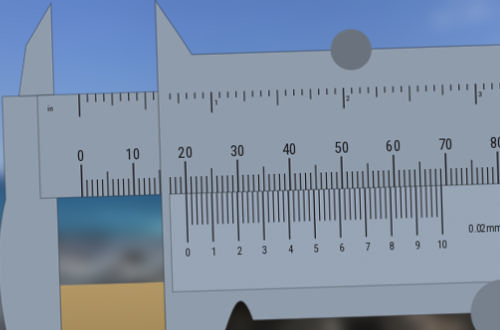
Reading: value=20.0 unit=mm
